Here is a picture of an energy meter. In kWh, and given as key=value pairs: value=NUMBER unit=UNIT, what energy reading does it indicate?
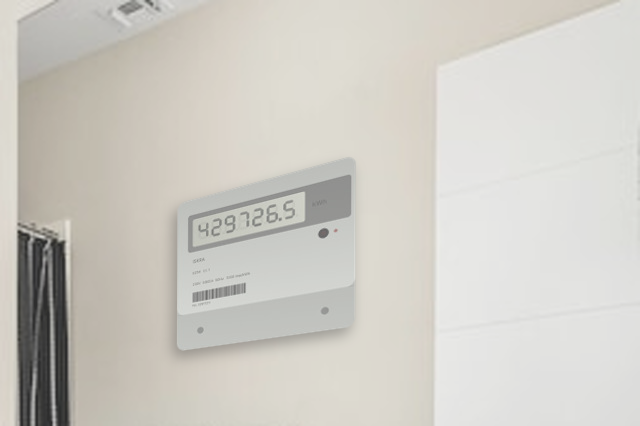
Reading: value=429726.5 unit=kWh
